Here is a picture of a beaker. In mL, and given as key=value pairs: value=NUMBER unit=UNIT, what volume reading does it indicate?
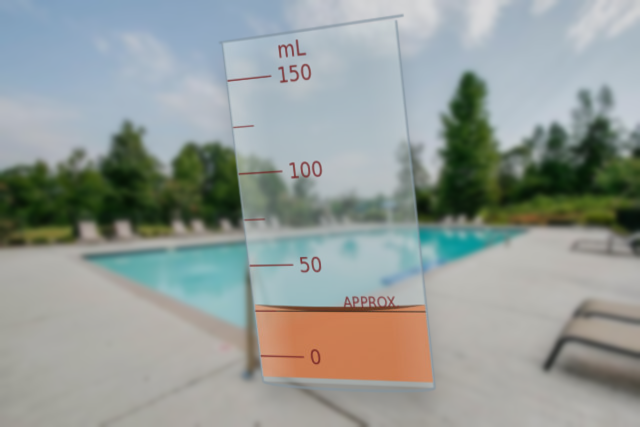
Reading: value=25 unit=mL
